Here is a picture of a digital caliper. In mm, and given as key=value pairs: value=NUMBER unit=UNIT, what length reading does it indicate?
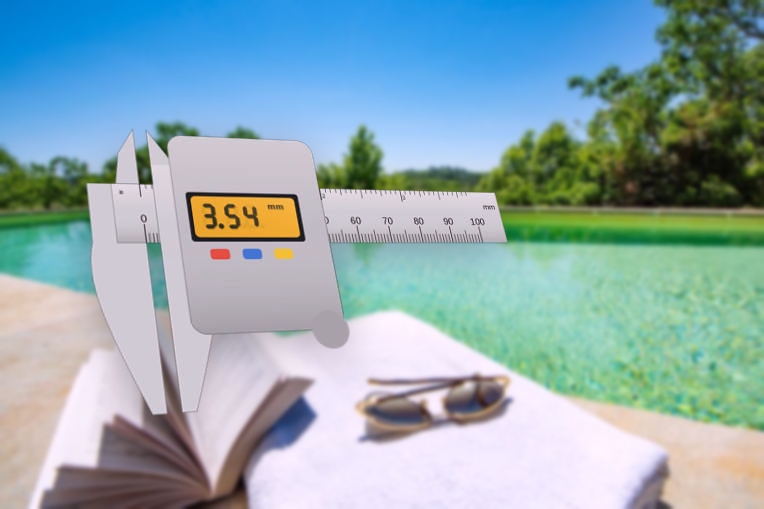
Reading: value=3.54 unit=mm
